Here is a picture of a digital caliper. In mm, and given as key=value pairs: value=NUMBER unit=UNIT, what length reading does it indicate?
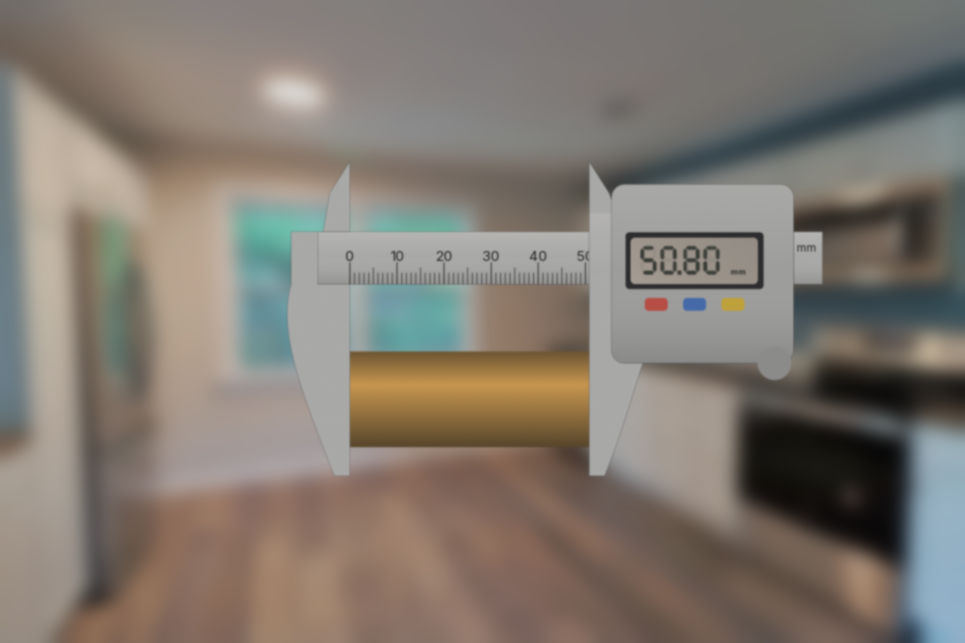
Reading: value=50.80 unit=mm
